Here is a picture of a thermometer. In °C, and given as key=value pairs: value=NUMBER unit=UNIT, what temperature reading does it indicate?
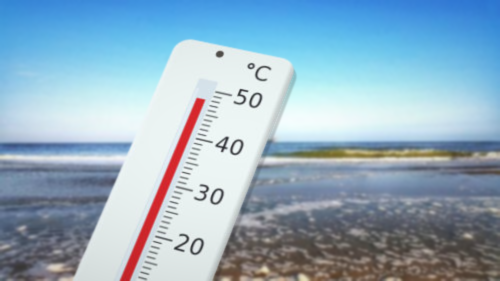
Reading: value=48 unit=°C
